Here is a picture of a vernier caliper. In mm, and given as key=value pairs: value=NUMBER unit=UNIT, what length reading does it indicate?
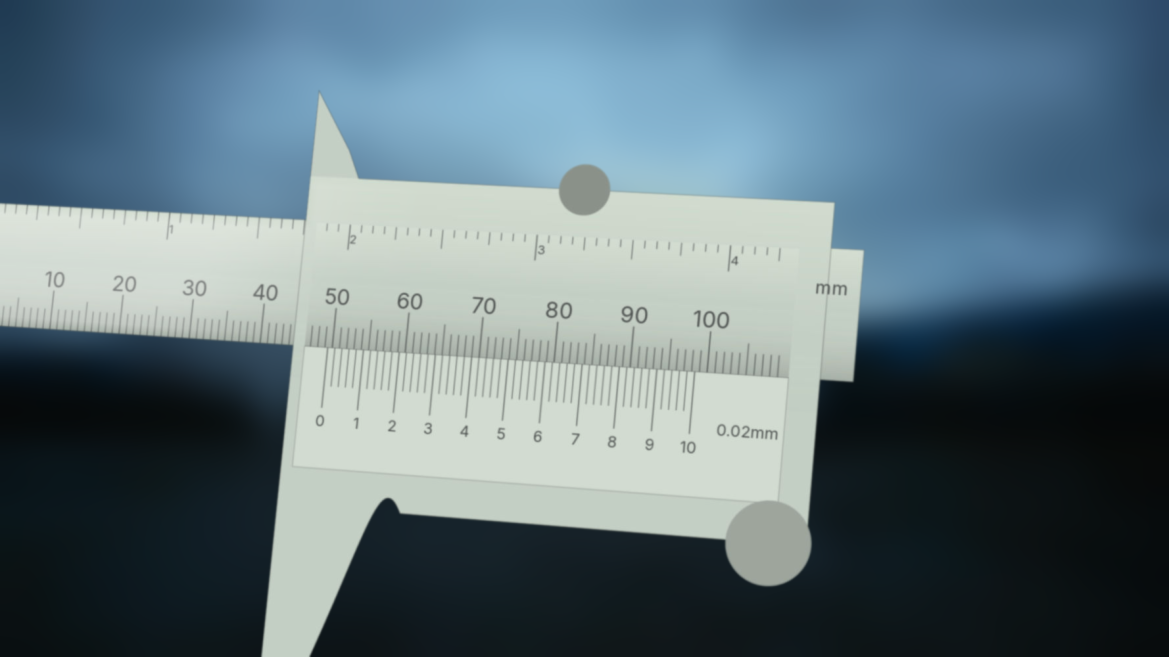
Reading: value=49.4 unit=mm
